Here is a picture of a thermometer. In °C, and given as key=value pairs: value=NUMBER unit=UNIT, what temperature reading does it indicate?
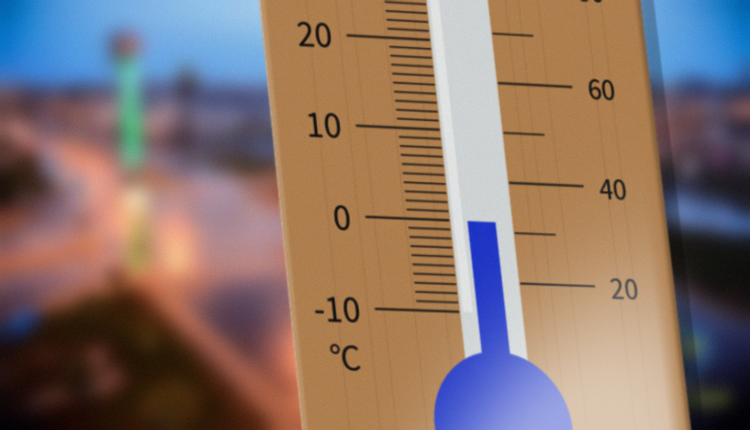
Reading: value=0 unit=°C
